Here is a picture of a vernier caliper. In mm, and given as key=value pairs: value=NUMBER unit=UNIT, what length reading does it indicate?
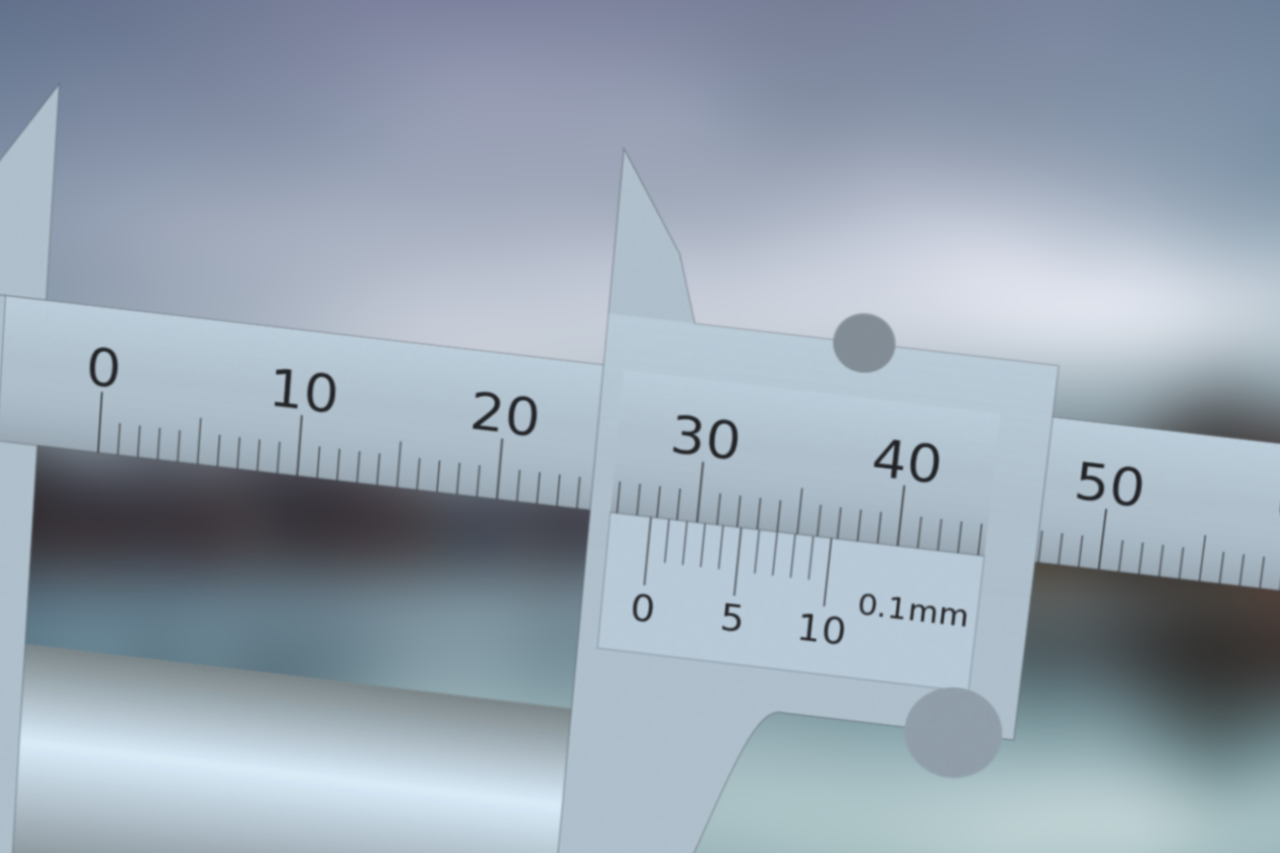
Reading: value=27.7 unit=mm
